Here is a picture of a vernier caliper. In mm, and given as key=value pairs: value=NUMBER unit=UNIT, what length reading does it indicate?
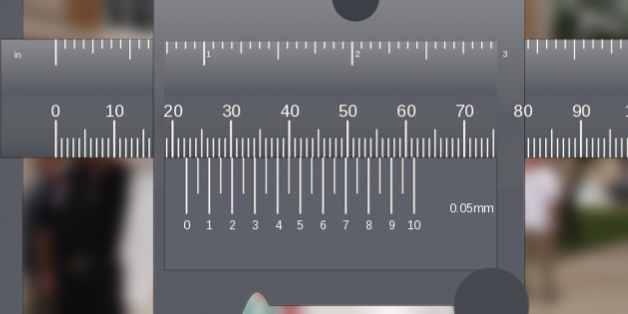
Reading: value=22.4 unit=mm
